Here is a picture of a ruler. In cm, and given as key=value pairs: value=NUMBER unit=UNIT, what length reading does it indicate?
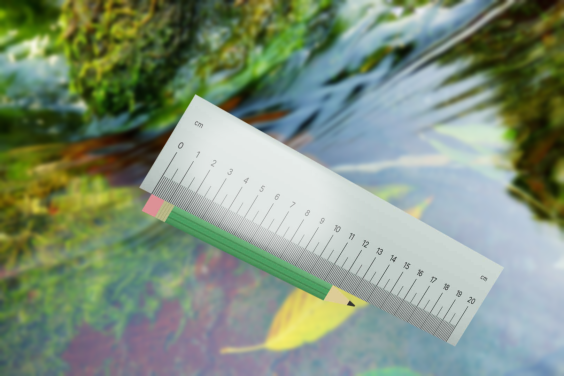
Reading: value=13.5 unit=cm
